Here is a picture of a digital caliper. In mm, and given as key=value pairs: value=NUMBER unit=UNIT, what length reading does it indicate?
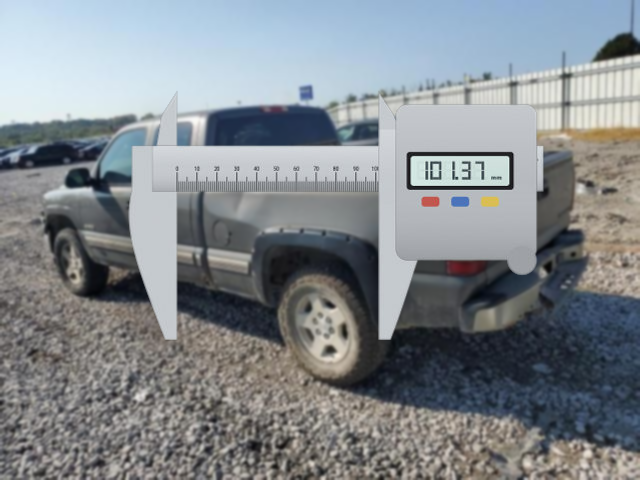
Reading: value=101.37 unit=mm
